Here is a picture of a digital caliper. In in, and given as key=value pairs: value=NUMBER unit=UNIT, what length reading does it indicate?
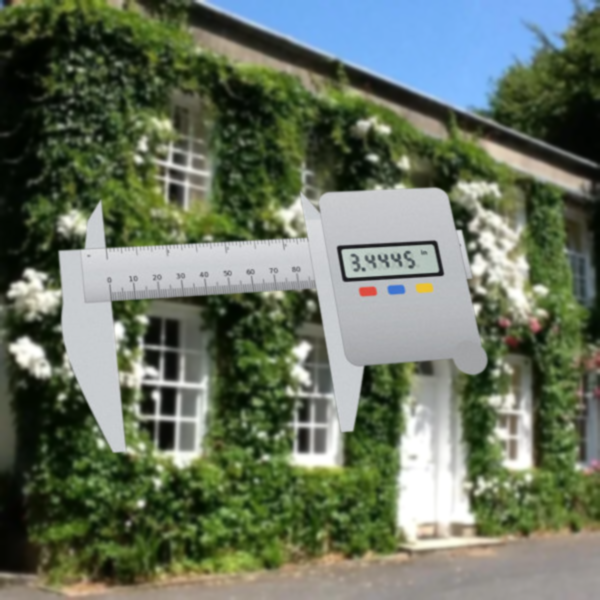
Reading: value=3.4445 unit=in
